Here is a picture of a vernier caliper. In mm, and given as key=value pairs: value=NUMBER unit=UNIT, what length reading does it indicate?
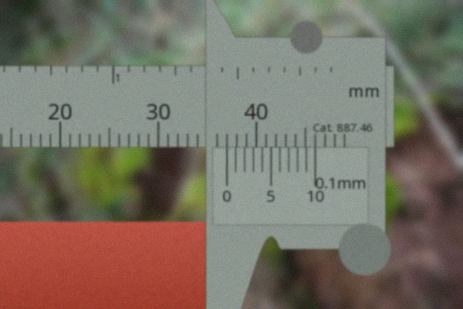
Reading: value=37.0 unit=mm
